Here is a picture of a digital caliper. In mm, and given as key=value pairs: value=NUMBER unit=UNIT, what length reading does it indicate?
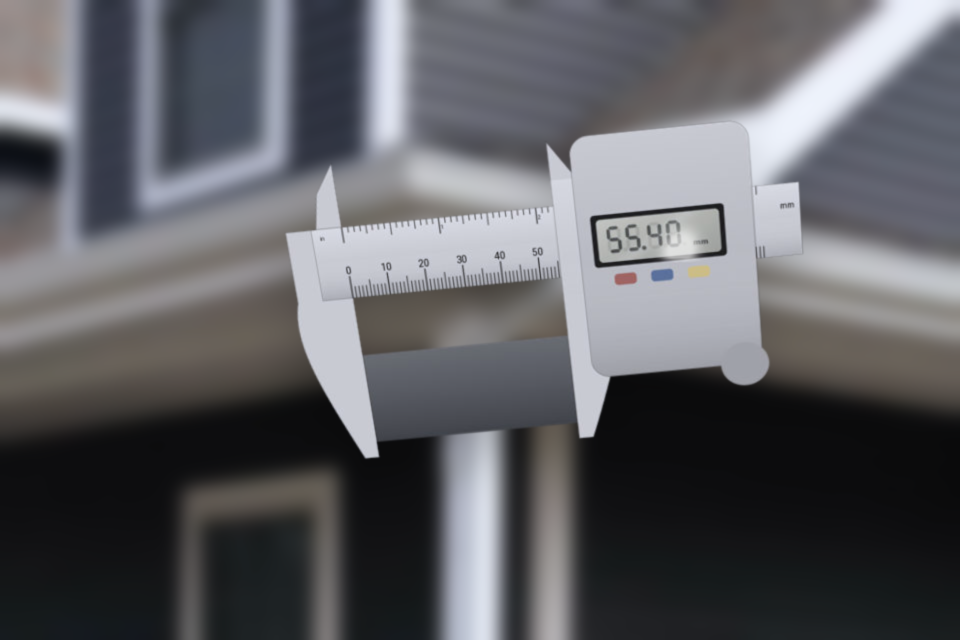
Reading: value=55.40 unit=mm
